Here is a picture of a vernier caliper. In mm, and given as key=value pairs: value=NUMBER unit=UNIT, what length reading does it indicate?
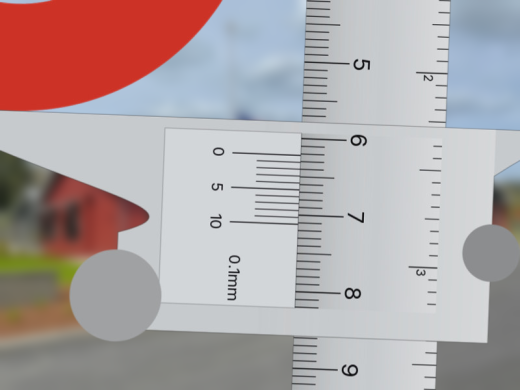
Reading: value=62.2 unit=mm
